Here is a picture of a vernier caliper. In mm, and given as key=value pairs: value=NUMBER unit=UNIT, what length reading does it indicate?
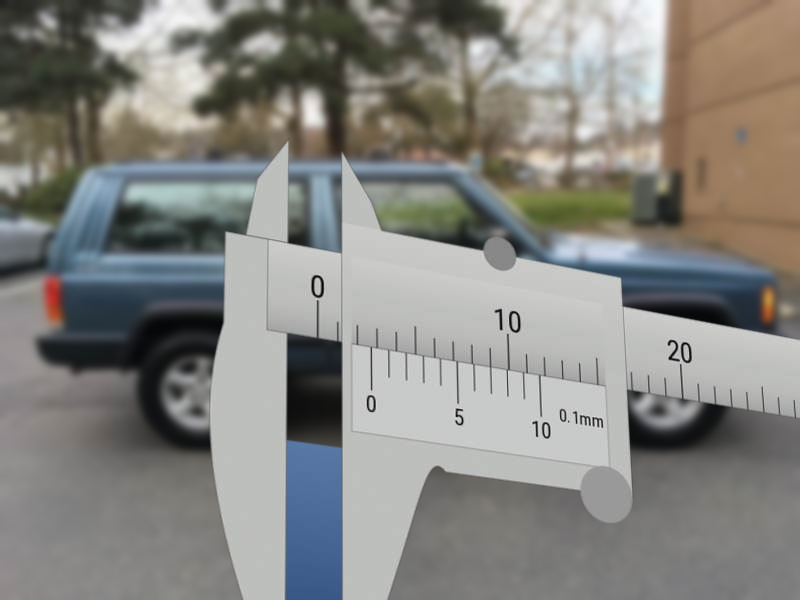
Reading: value=2.7 unit=mm
